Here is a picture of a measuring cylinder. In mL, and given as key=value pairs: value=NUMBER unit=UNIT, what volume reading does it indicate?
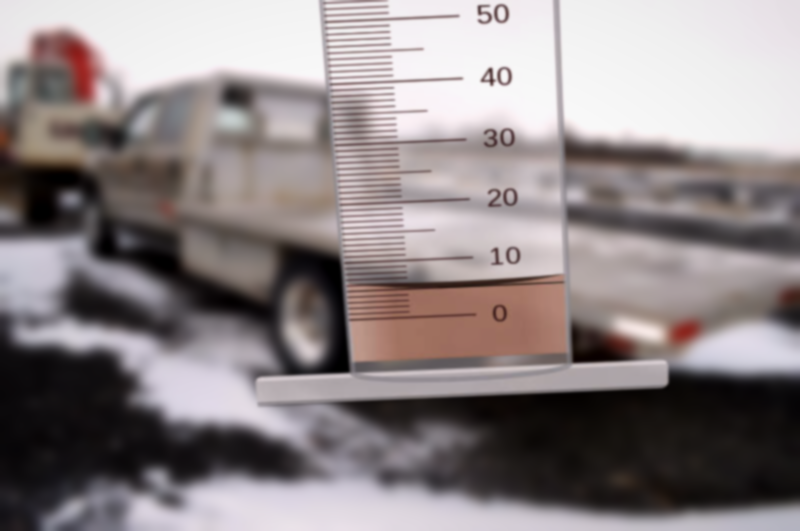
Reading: value=5 unit=mL
